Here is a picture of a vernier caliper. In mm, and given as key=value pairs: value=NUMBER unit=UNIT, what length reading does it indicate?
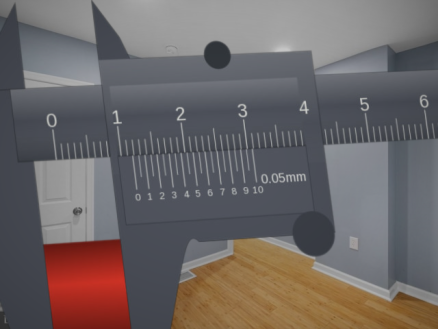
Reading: value=11.8 unit=mm
